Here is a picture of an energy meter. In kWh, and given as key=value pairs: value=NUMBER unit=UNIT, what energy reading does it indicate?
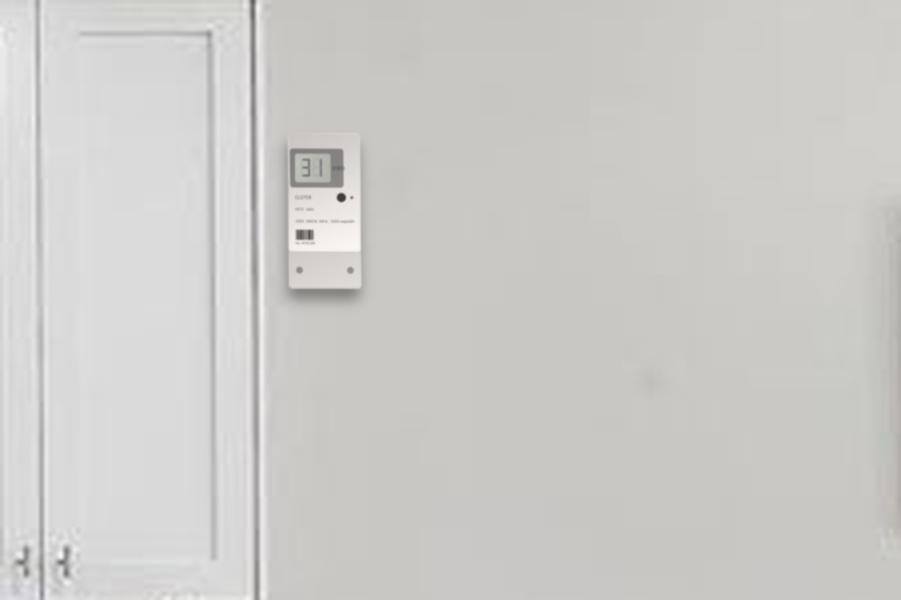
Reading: value=31 unit=kWh
